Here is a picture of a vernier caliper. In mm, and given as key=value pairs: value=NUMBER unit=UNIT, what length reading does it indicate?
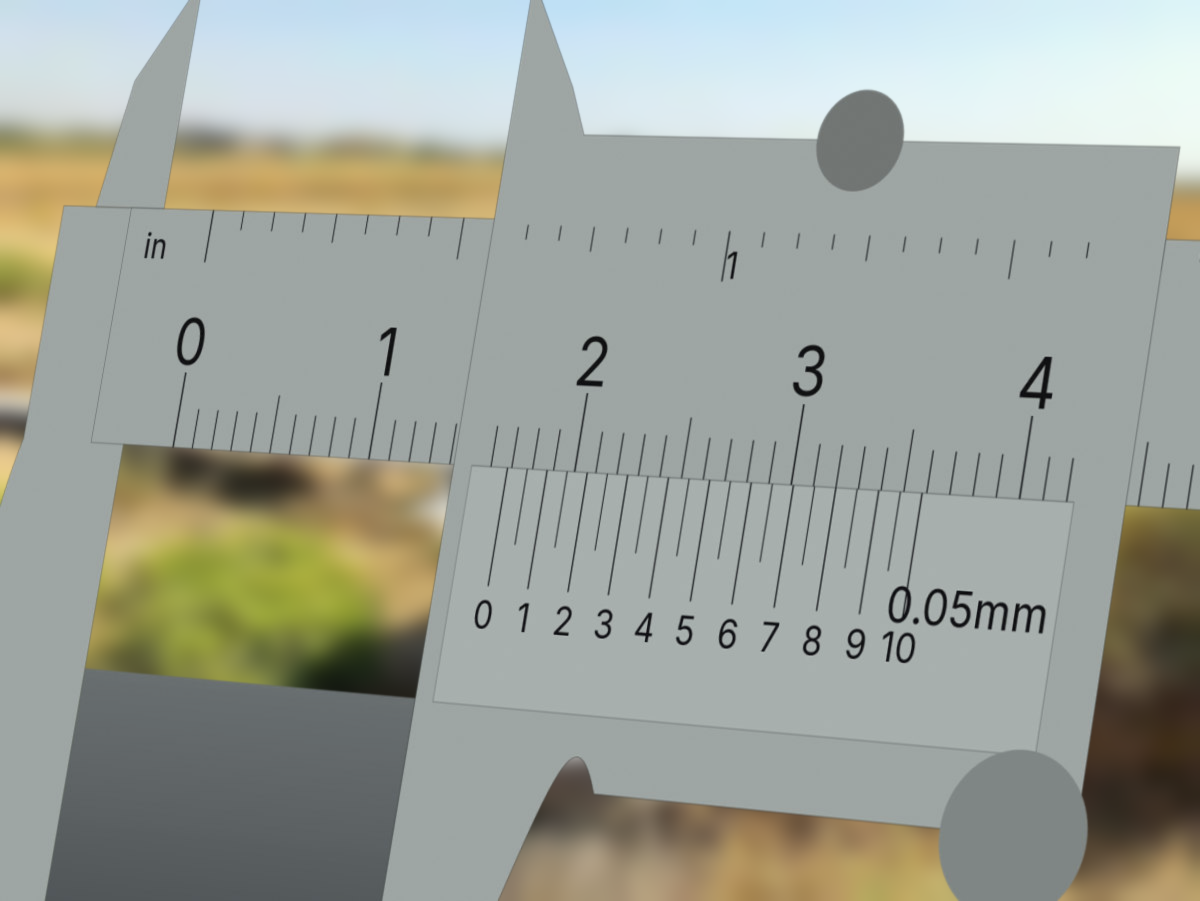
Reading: value=16.8 unit=mm
